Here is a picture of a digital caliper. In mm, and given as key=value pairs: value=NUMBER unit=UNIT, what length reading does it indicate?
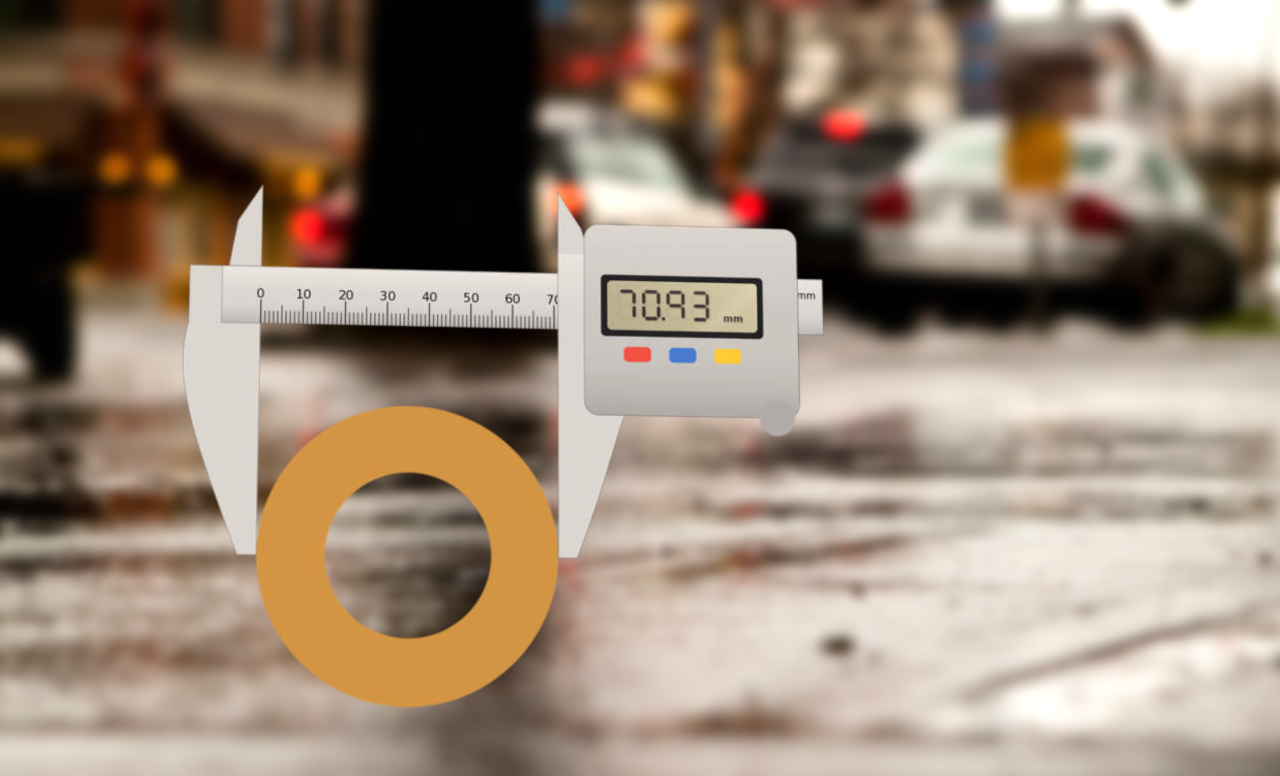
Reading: value=70.93 unit=mm
